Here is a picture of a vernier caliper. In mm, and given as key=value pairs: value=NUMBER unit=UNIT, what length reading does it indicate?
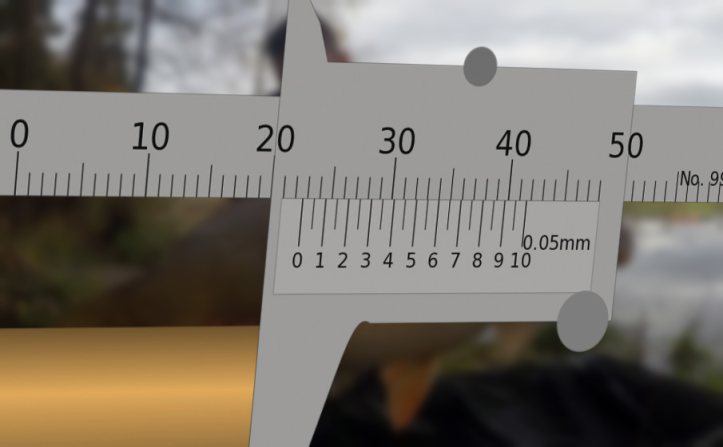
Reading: value=22.6 unit=mm
